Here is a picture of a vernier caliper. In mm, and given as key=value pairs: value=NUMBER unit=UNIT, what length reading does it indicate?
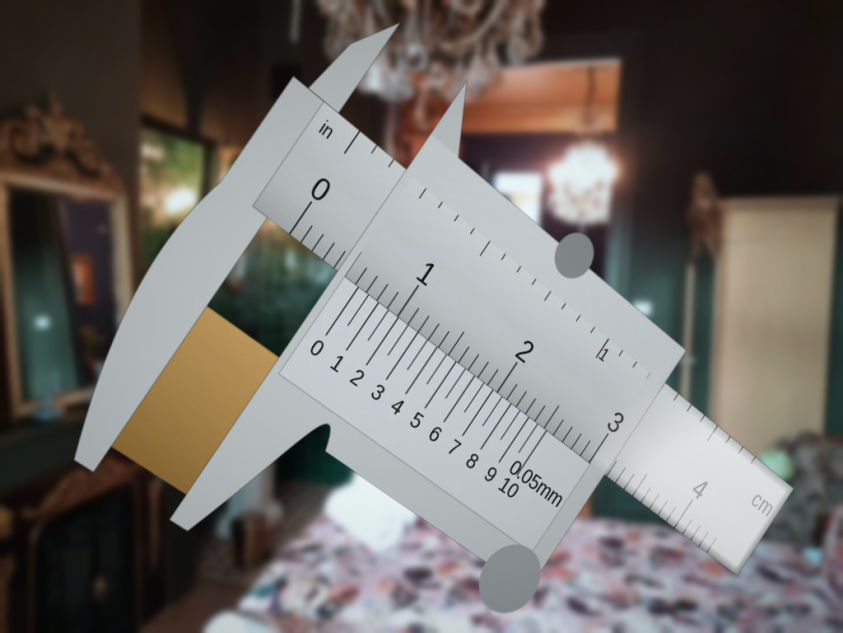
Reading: value=6.3 unit=mm
